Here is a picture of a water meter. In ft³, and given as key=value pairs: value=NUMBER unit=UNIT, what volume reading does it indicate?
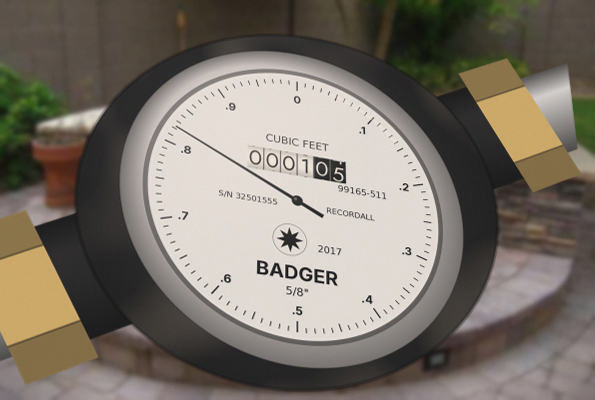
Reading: value=104.82 unit=ft³
